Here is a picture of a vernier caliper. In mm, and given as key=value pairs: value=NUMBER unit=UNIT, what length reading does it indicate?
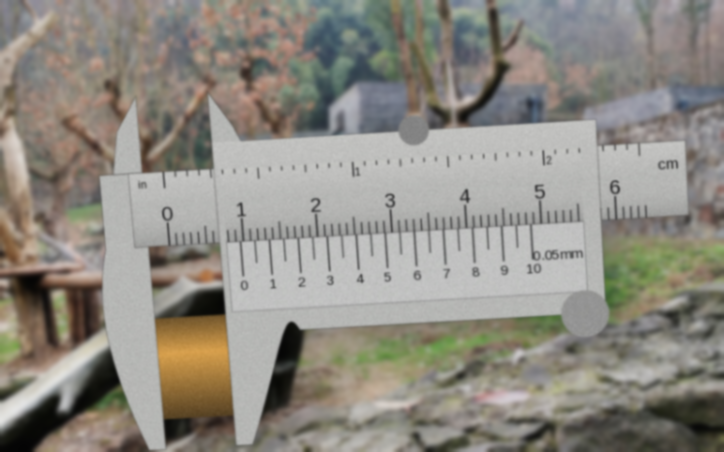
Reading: value=9.6 unit=mm
